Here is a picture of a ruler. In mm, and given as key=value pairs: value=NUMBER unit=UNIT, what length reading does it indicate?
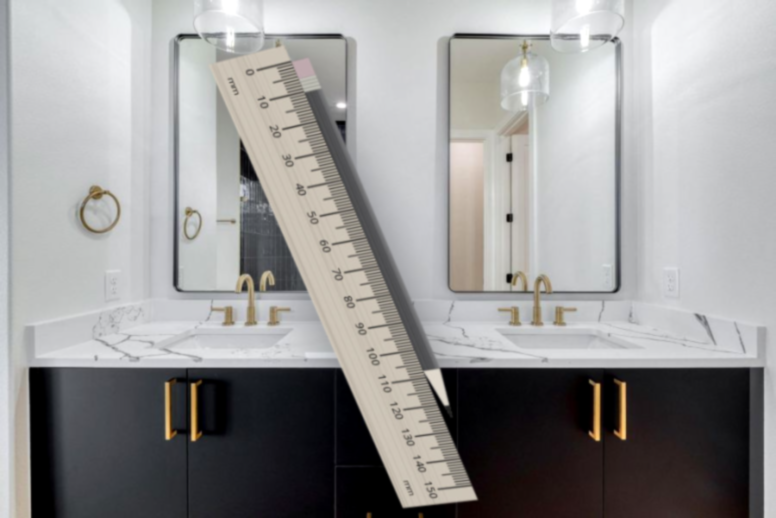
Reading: value=125 unit=mm
